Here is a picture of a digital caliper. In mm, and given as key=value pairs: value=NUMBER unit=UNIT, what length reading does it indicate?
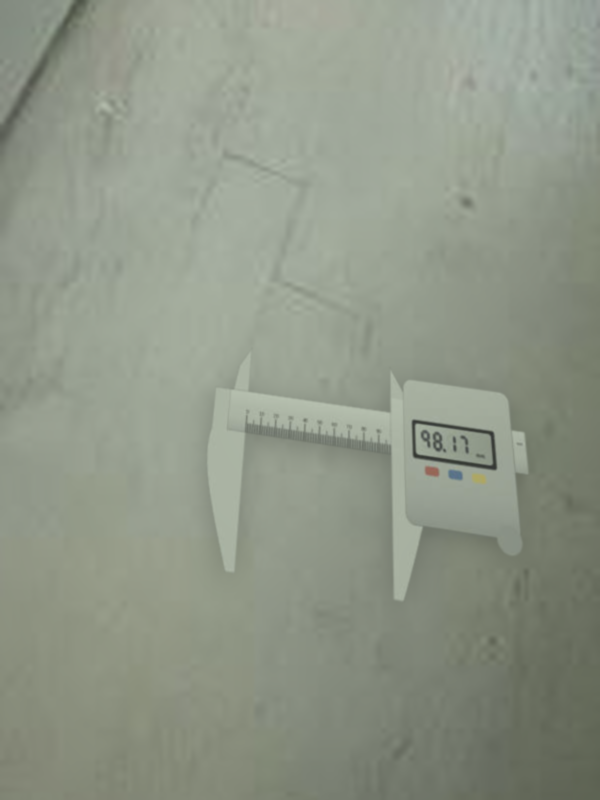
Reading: value=98.17 unit=mm
